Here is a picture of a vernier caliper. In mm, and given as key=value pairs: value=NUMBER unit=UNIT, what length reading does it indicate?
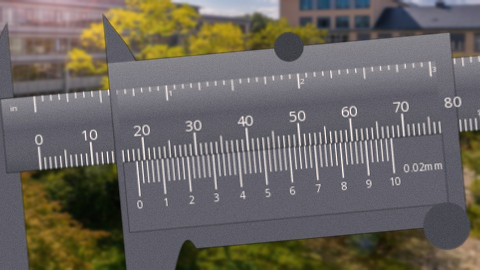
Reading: value=18.5 unit=mm
